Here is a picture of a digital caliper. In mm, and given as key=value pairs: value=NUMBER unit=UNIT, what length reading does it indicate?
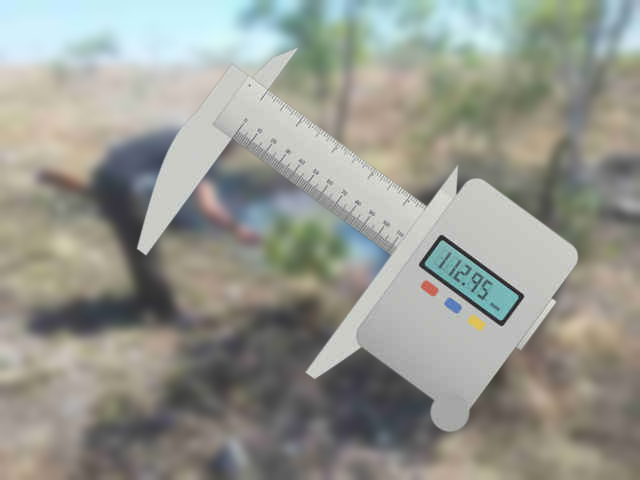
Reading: value=112.95 unit=mm
